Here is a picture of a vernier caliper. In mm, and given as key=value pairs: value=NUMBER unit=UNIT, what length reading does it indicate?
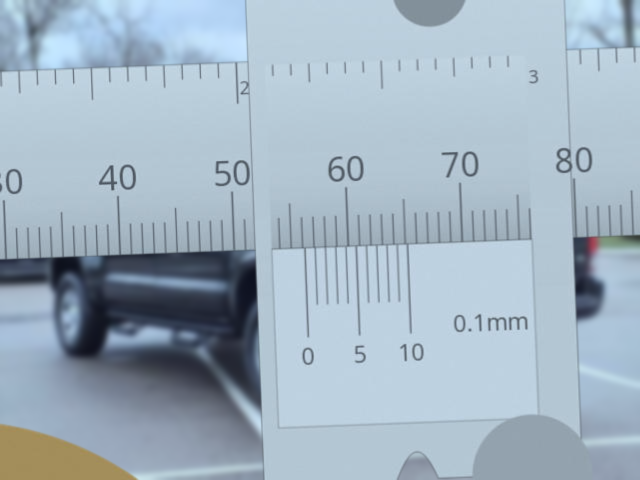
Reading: value=56.2 unit=mm
